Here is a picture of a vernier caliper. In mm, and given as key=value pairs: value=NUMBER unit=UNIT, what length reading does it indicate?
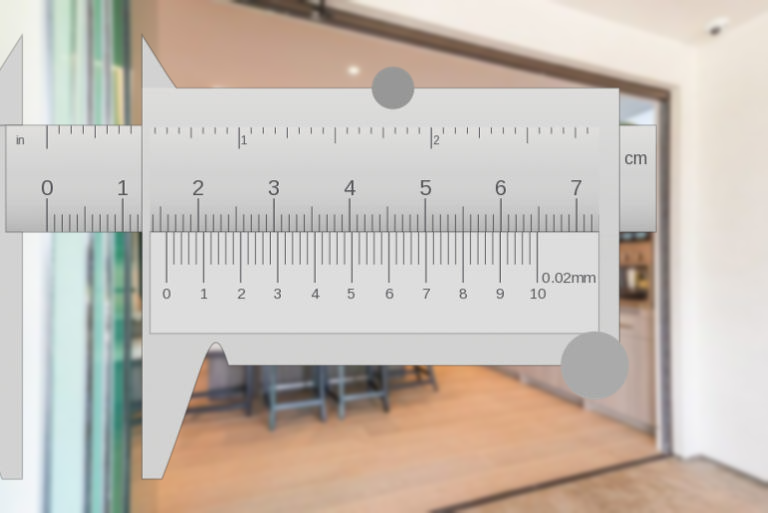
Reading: value=15.8 unit=mm
